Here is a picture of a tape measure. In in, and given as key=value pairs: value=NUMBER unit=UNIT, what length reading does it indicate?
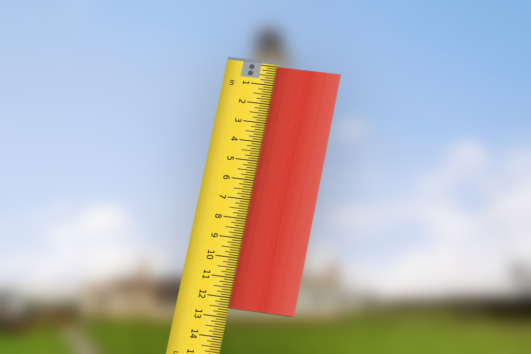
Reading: value=12.5 unit=in
